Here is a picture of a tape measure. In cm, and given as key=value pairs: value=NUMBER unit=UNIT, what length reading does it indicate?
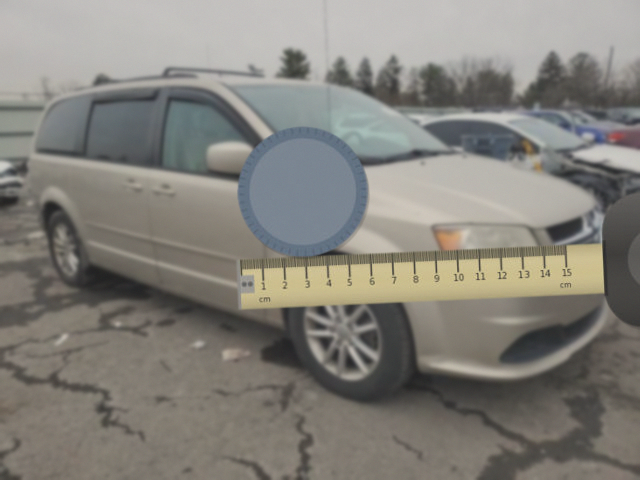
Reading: value=6 unit=cm
